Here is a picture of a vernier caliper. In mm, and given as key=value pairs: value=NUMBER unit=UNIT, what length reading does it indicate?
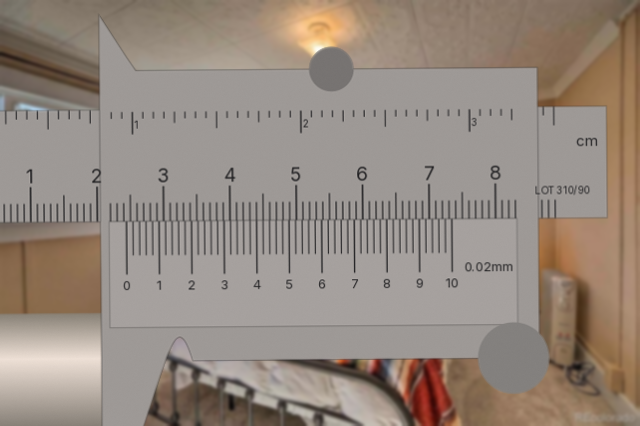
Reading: value=24.4 unit=mm
